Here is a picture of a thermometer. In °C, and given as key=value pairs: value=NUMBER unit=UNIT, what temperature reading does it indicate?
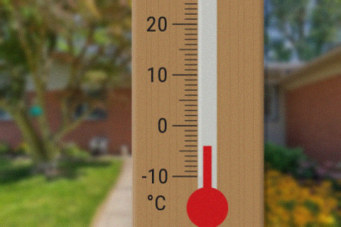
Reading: value=-4 unit=°C
